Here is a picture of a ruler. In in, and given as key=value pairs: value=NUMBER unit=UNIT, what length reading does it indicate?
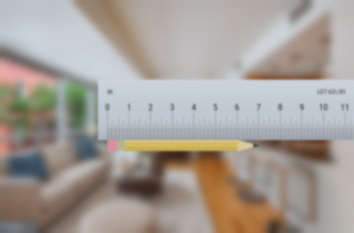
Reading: value=7 unit=in
